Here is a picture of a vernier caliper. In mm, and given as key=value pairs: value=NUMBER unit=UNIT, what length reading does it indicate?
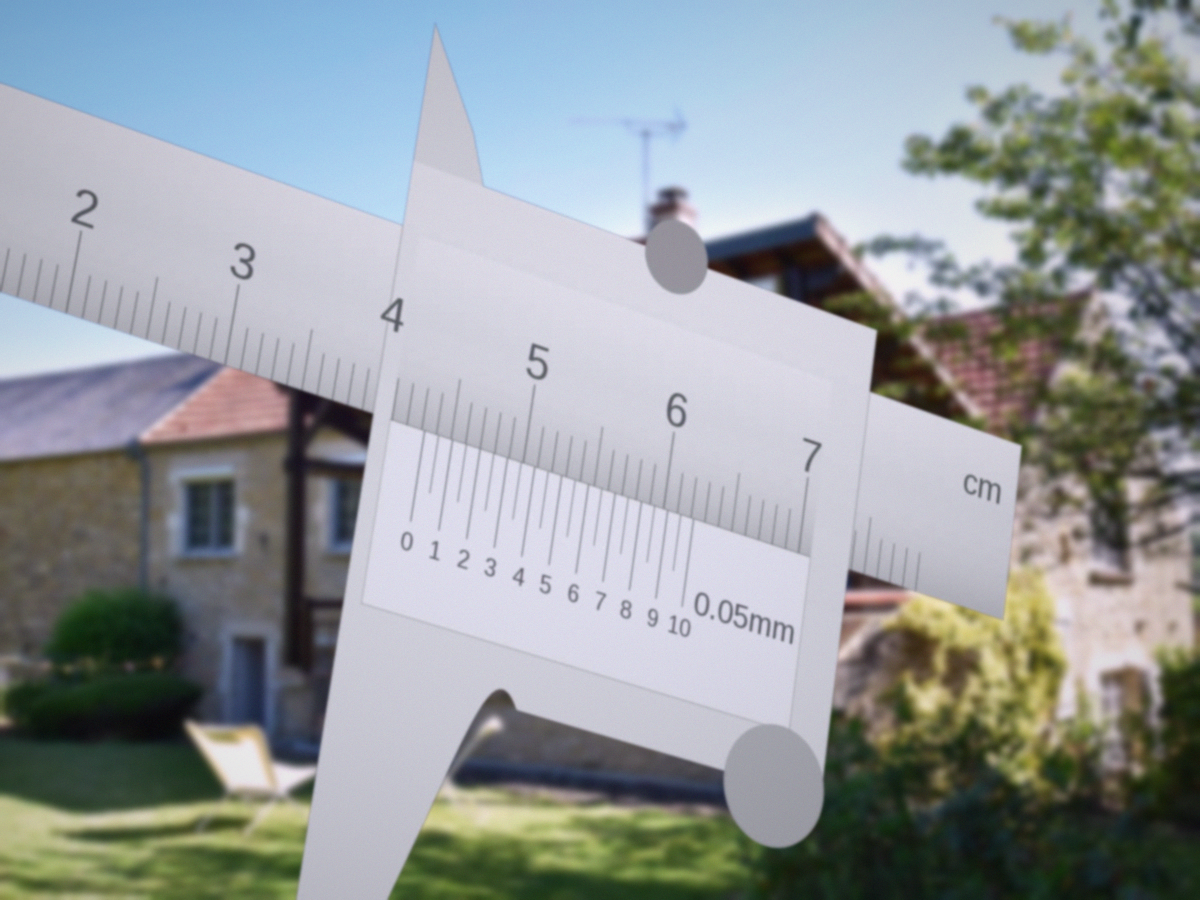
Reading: value=43.2 unit=mm
